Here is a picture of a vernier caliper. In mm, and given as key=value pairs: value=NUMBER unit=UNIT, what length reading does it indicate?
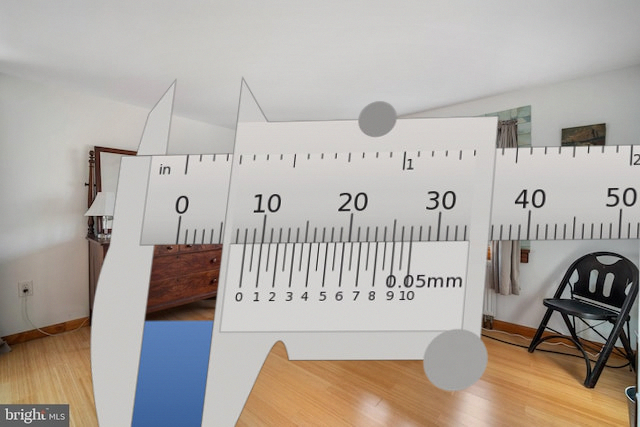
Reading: value=8.0 unit=mm
